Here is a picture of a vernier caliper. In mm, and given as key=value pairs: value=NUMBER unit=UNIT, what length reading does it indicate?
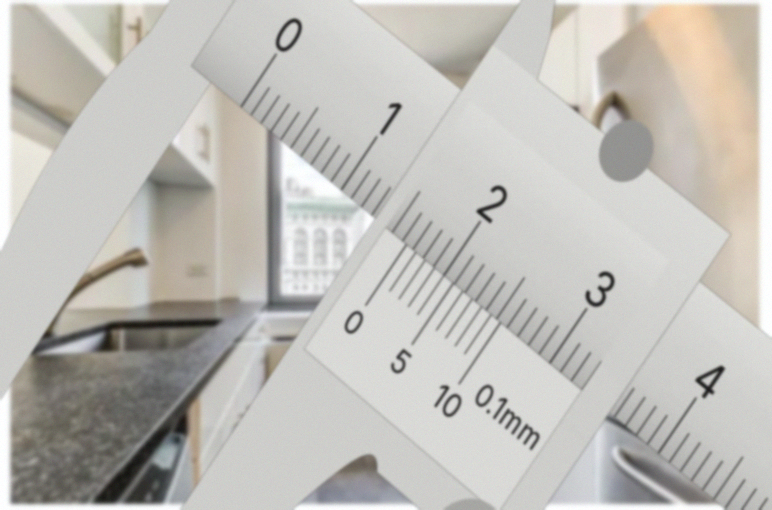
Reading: value=16.4 unit=mm
